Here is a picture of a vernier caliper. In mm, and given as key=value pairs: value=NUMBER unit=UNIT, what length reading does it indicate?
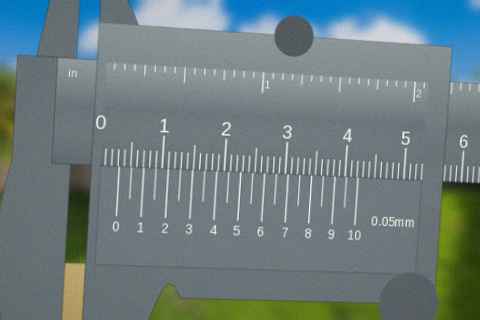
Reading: value=3.2 unit=mm
